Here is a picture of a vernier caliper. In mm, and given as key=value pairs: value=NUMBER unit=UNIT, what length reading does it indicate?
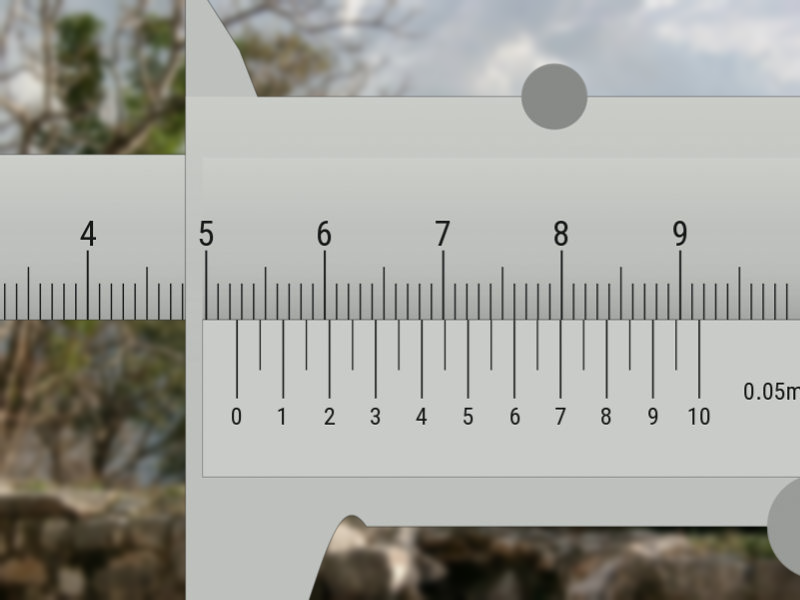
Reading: value=52.6 unit=mm
